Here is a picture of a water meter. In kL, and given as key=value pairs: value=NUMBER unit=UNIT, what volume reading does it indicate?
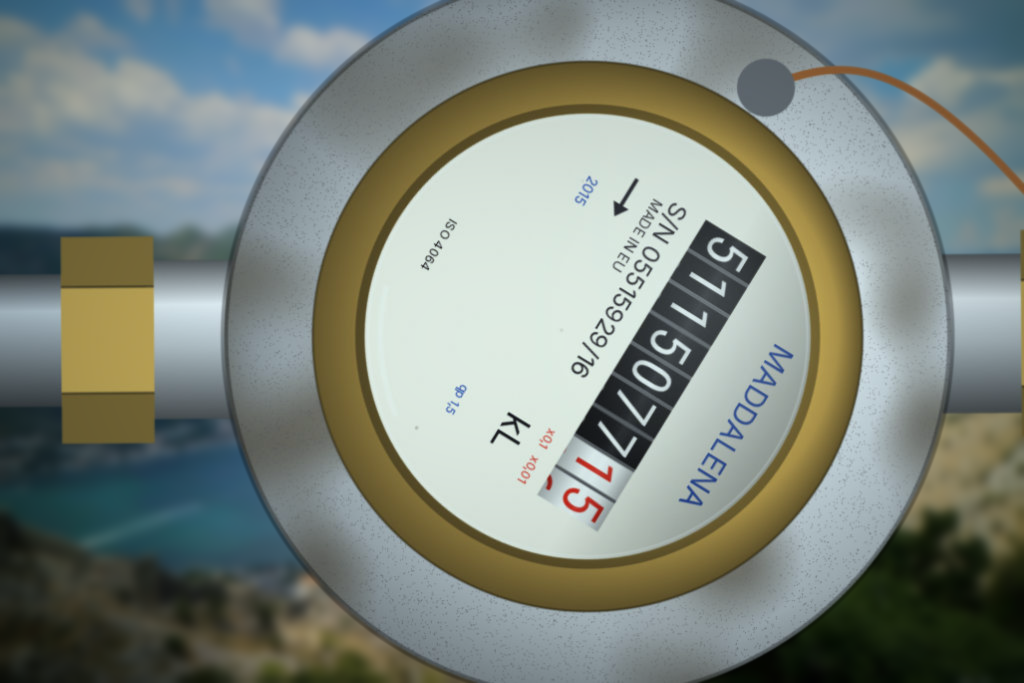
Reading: value=5115077.15 unit=kL
